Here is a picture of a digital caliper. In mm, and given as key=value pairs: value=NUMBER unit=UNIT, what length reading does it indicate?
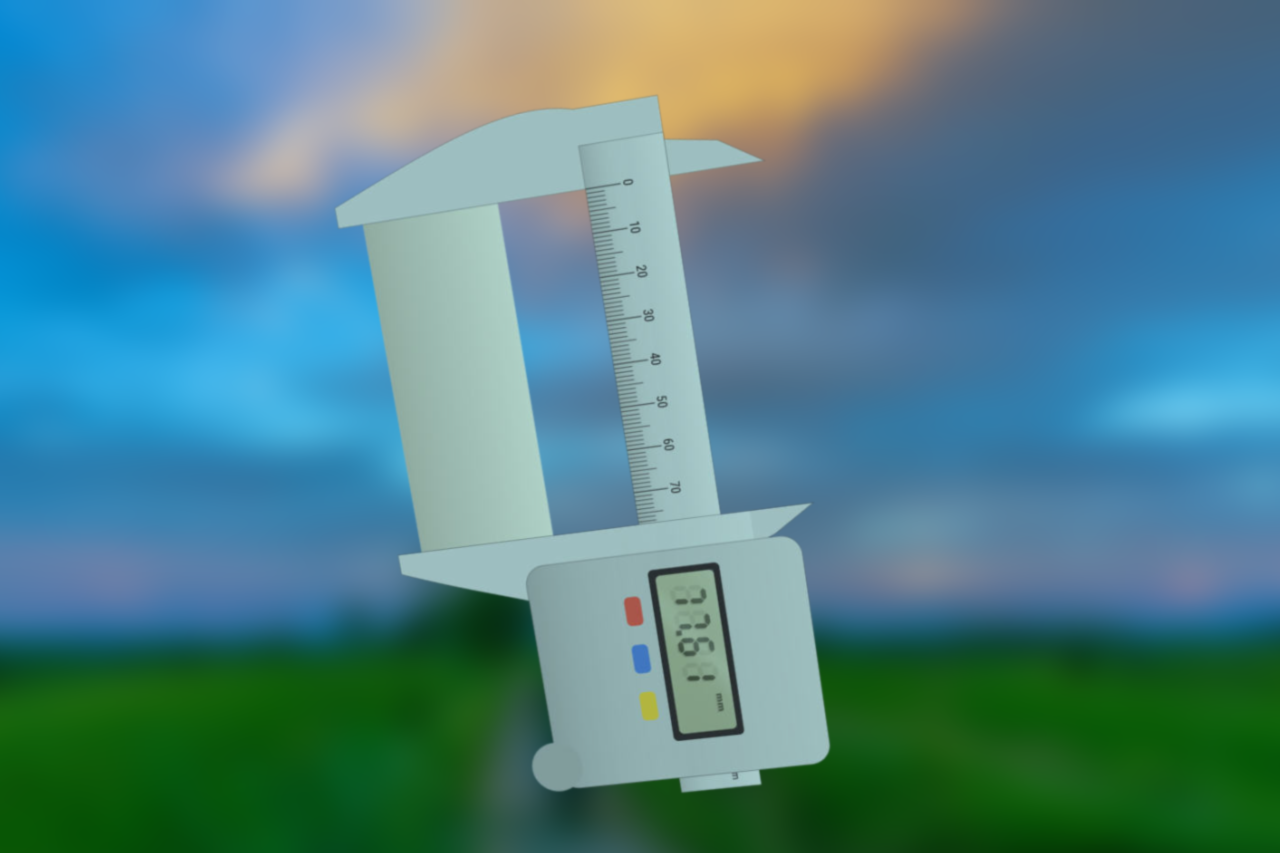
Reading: value=77.61 unit=mm
